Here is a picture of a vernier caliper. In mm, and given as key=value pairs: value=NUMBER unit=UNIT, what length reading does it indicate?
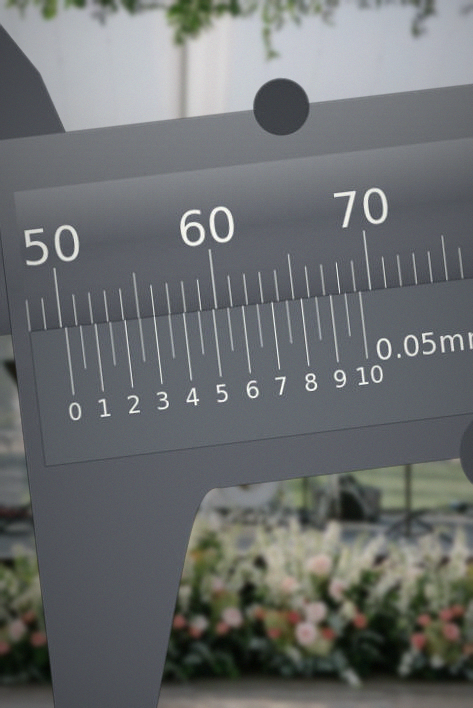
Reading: value=50.3 unit=mm
